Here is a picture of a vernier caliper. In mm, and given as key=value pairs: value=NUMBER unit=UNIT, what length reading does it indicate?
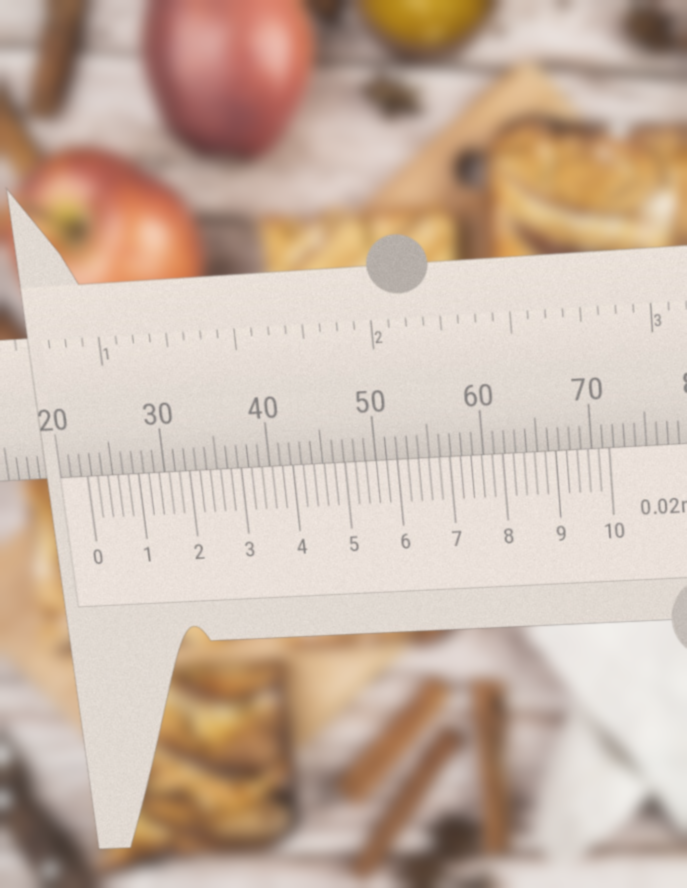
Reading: value=22.6 unit=mm
